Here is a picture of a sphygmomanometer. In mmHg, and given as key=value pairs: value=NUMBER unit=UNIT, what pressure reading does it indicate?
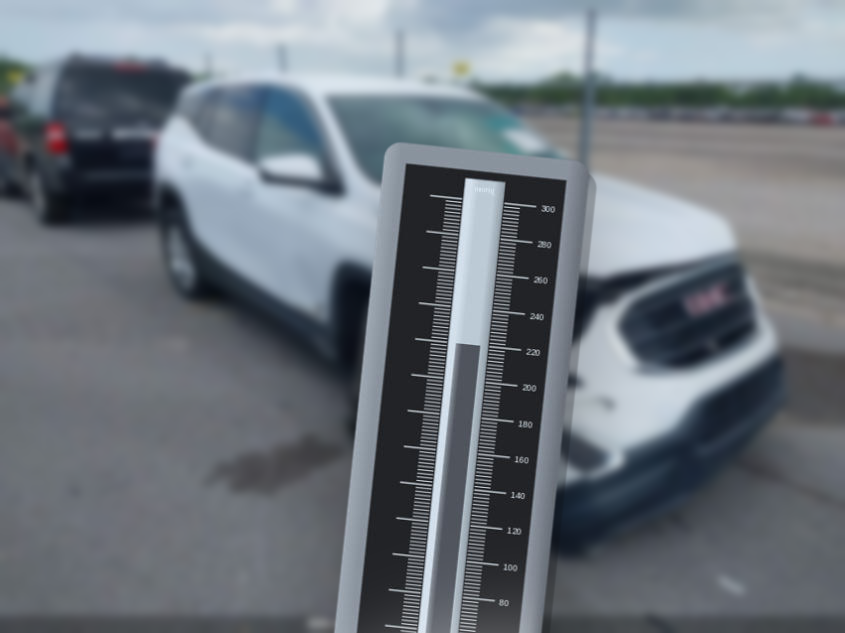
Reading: value=220 unit=mmHg
